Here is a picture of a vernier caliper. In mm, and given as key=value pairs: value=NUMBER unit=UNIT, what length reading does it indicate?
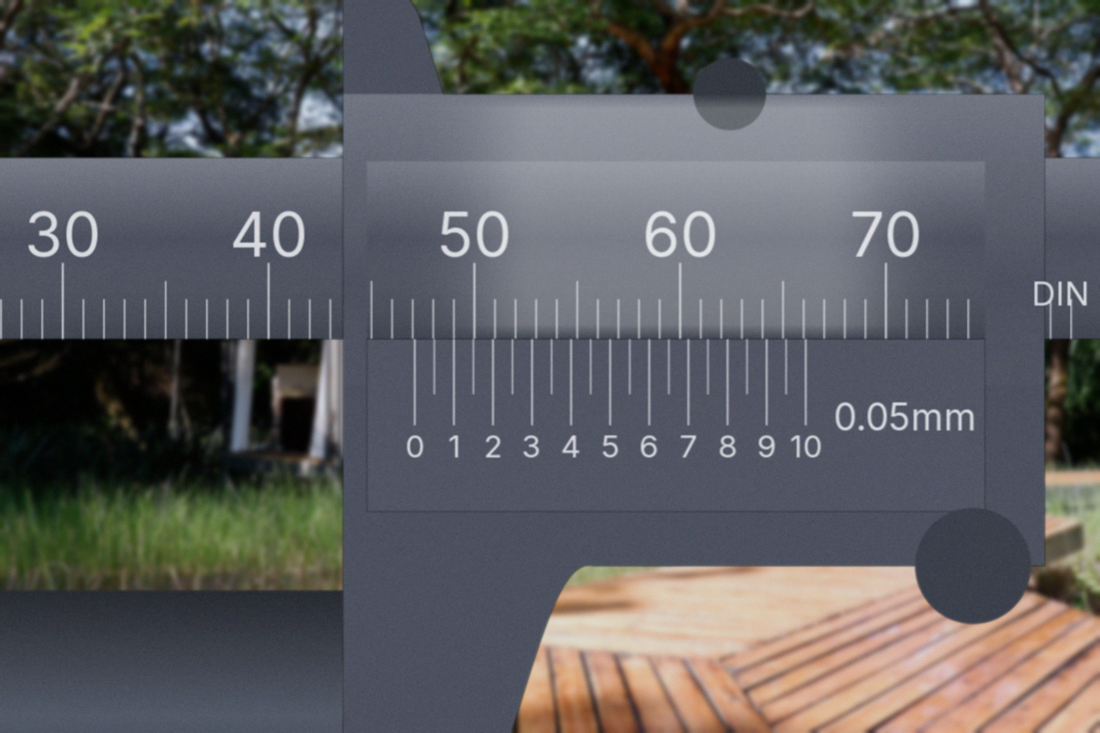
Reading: value=47.1 unit=mm
